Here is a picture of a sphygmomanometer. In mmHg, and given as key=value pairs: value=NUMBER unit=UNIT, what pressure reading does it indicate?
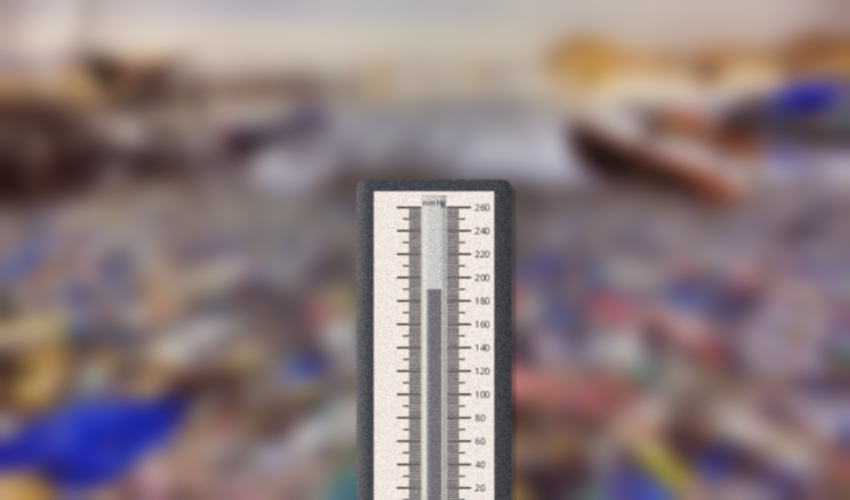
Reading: value=190 unit=mmHg
